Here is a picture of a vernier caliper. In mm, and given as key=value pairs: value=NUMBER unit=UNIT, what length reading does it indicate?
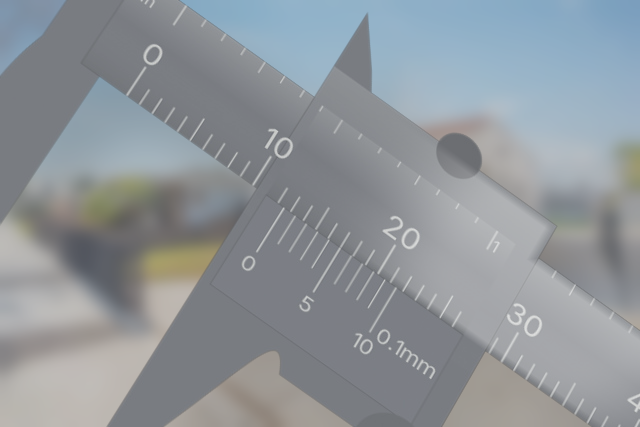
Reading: value=12.5 unit=mm
